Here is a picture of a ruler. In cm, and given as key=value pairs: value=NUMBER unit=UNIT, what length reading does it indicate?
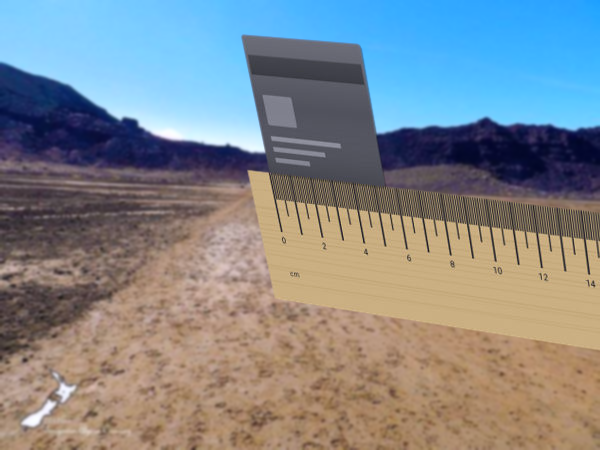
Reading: value=5.5 unit=cm
